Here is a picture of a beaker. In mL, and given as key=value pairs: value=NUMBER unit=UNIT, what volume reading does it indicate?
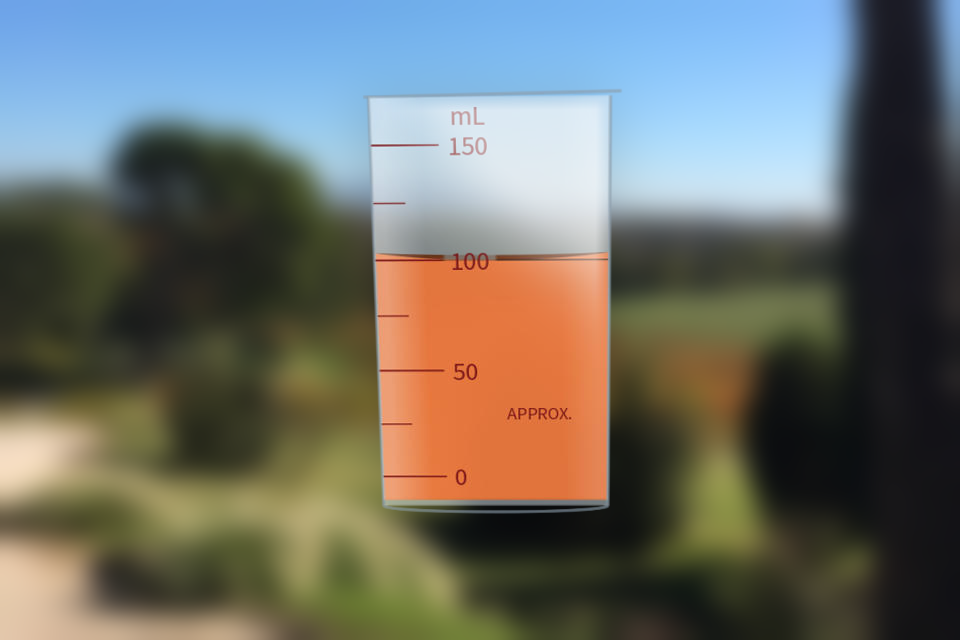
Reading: value=100 unit=mL
